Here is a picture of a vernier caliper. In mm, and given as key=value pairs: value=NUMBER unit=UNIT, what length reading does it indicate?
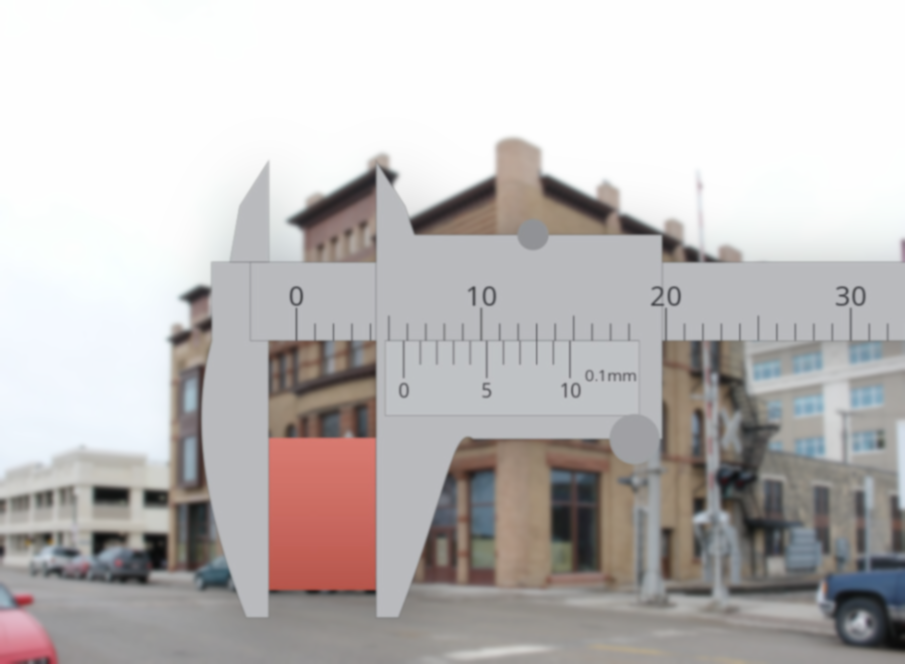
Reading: value=5.8 unit=mm
